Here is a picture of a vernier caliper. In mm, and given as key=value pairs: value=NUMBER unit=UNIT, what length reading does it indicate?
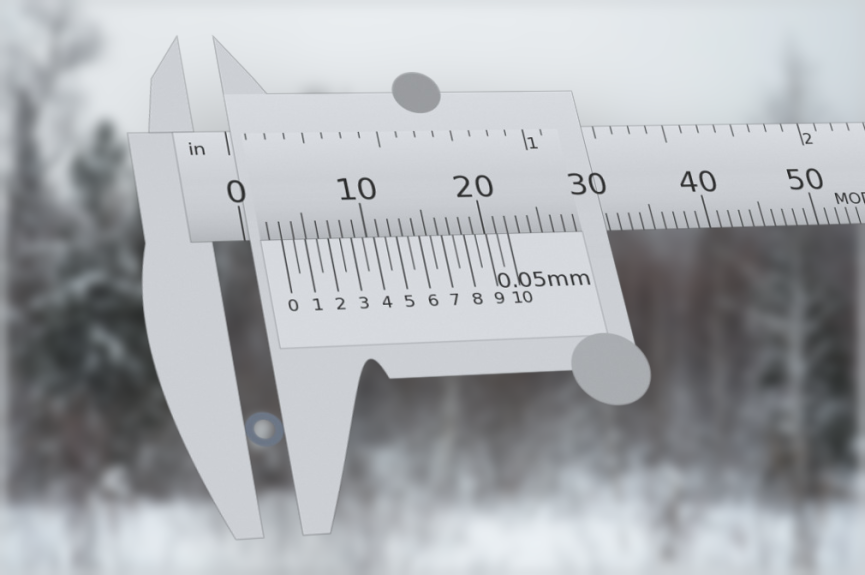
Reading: value=3.0 unit=mm
